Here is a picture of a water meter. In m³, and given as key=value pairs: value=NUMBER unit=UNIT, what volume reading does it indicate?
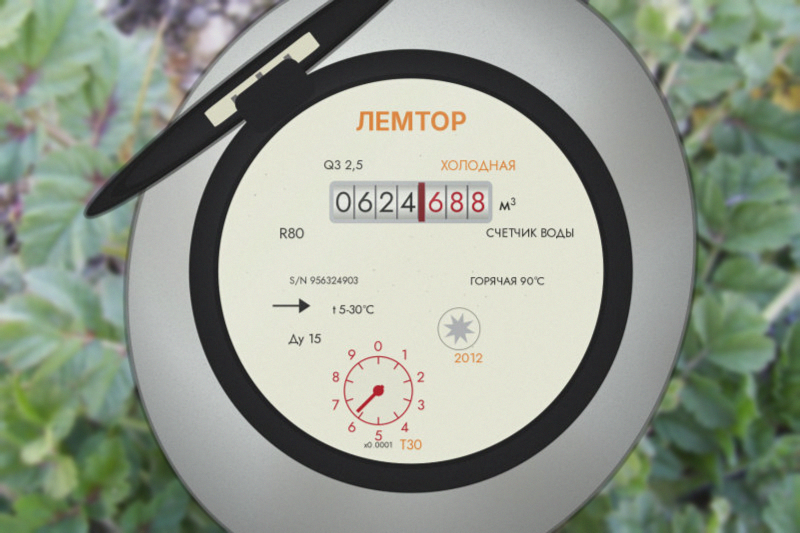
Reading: value=624.6886 unit=m³
